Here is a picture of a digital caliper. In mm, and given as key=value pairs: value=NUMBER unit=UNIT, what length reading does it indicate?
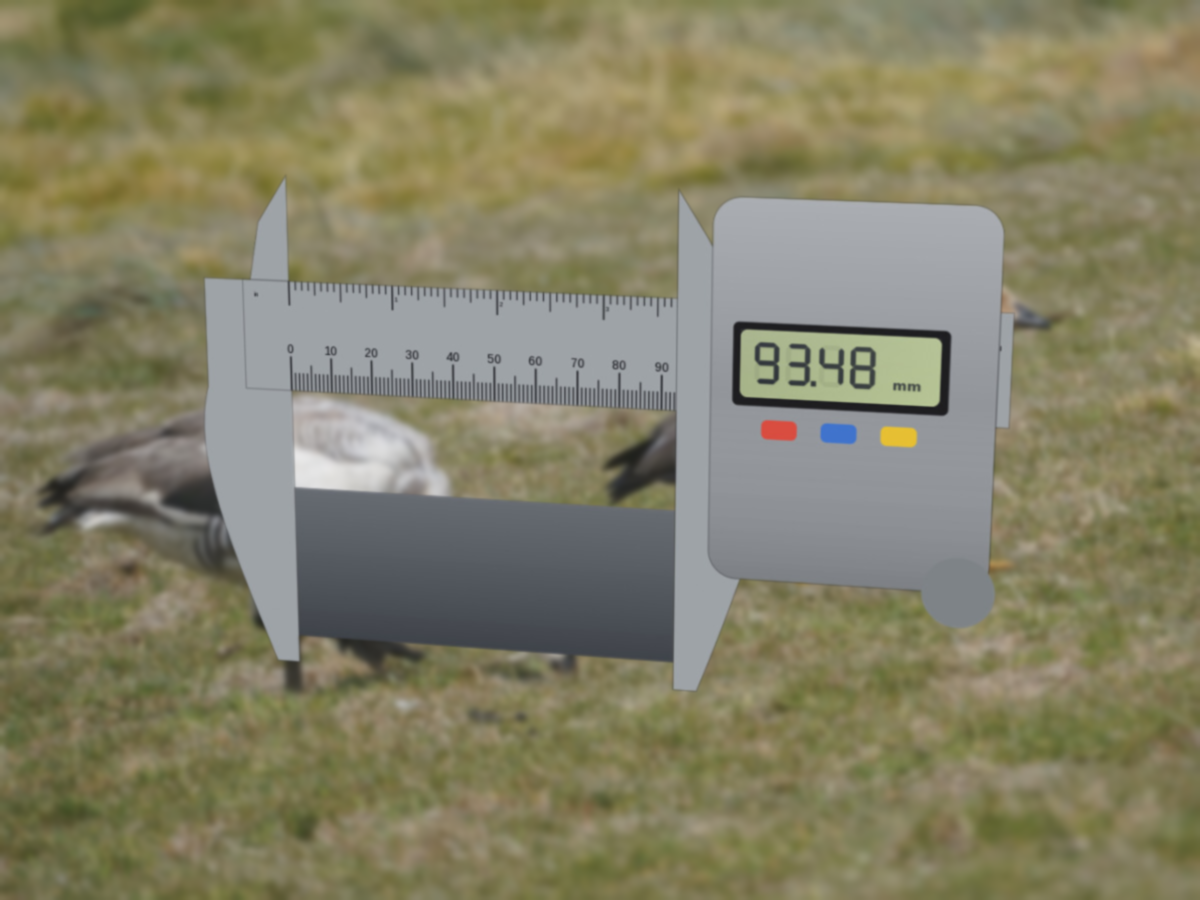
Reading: value=93.48 unit=mm
